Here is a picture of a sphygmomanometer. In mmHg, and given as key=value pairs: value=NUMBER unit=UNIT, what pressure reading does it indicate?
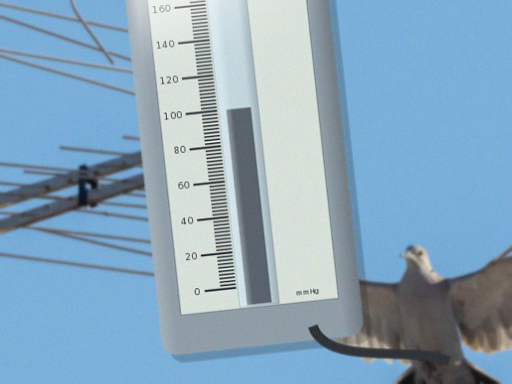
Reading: value=100 unit=mmHg
